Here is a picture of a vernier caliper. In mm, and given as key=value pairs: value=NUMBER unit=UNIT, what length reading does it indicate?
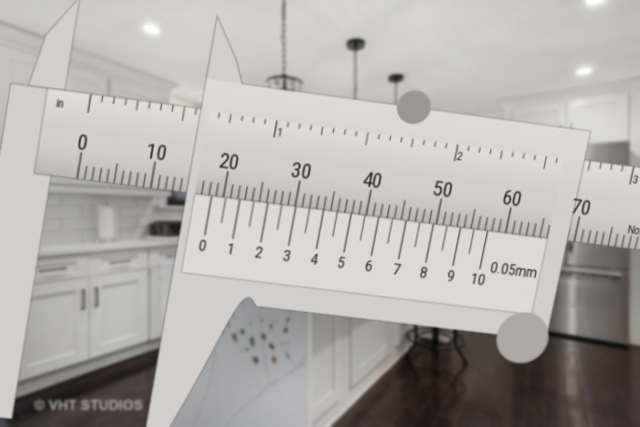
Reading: value=18.4 unit=mm
